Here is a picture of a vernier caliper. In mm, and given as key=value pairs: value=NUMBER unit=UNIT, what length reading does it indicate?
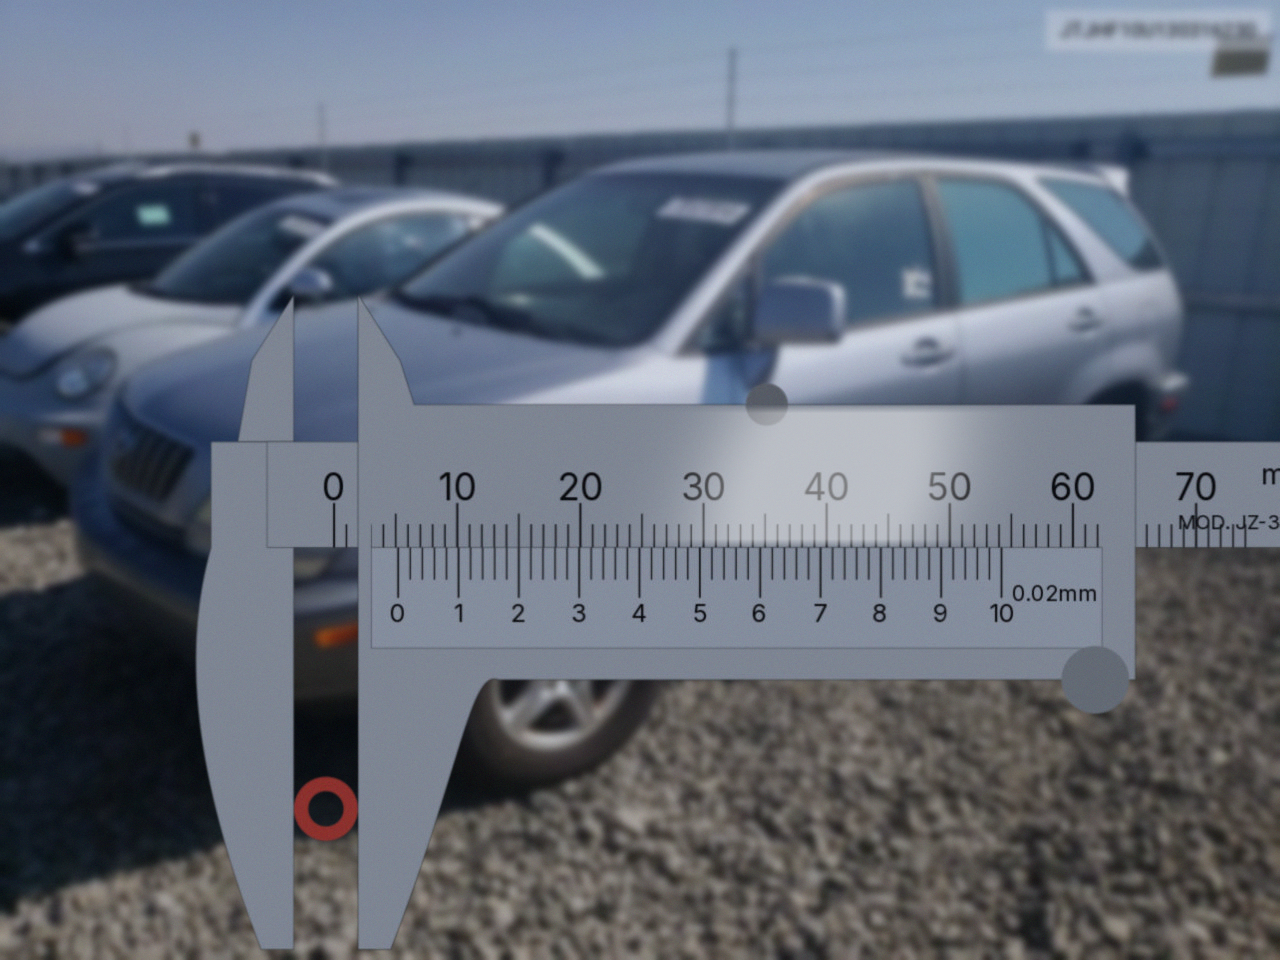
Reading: value=5.2 unit=mm
